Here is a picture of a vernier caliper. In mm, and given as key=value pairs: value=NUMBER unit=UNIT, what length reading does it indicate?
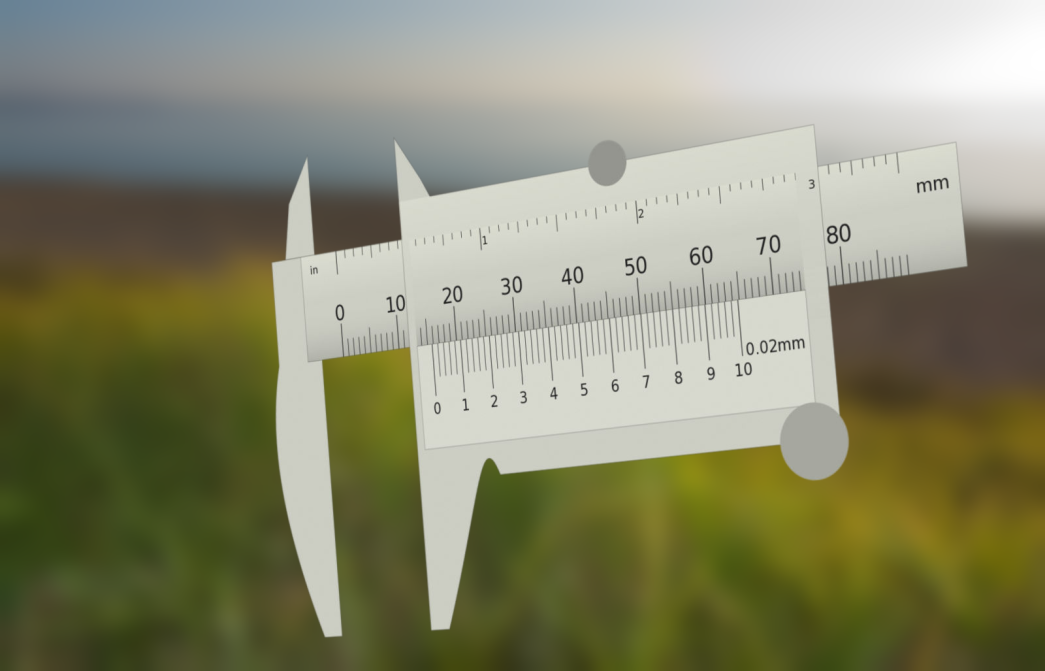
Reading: value=15.8 unit=mm
